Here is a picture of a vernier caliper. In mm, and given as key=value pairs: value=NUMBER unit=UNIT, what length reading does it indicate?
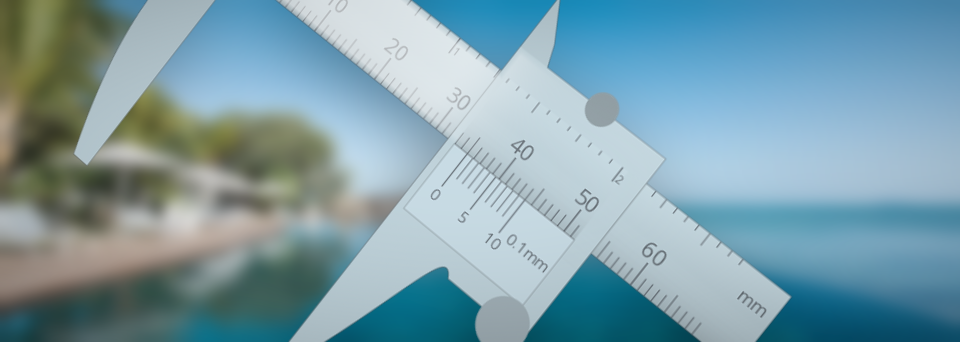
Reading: value=35.0 unit=mm
